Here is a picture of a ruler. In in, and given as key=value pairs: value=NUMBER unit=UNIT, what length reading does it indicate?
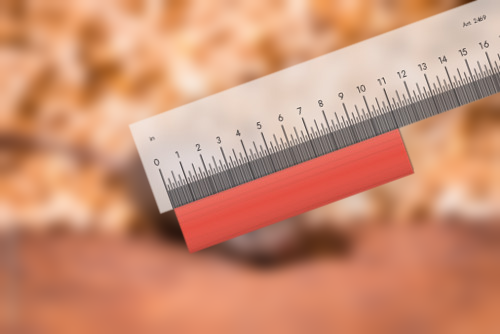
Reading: value=11 unit=in
